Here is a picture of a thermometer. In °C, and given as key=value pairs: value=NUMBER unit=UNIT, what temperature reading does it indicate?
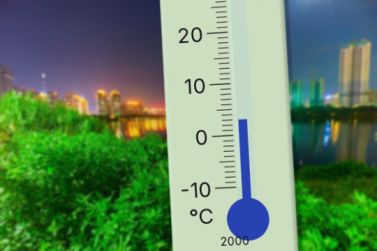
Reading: value=3 unit=°C
